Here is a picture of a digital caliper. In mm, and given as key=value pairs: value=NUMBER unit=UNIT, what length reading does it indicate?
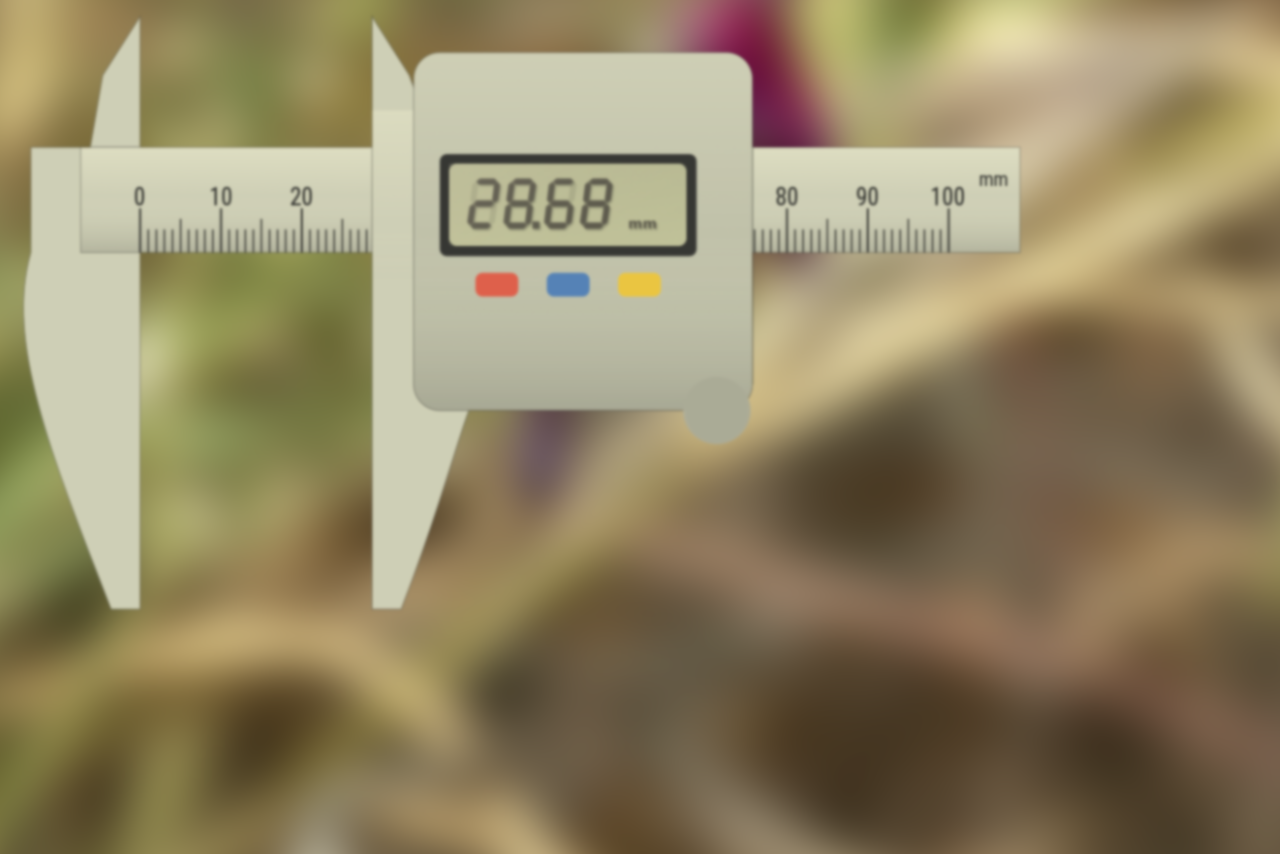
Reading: value=28.68 unit=mm
